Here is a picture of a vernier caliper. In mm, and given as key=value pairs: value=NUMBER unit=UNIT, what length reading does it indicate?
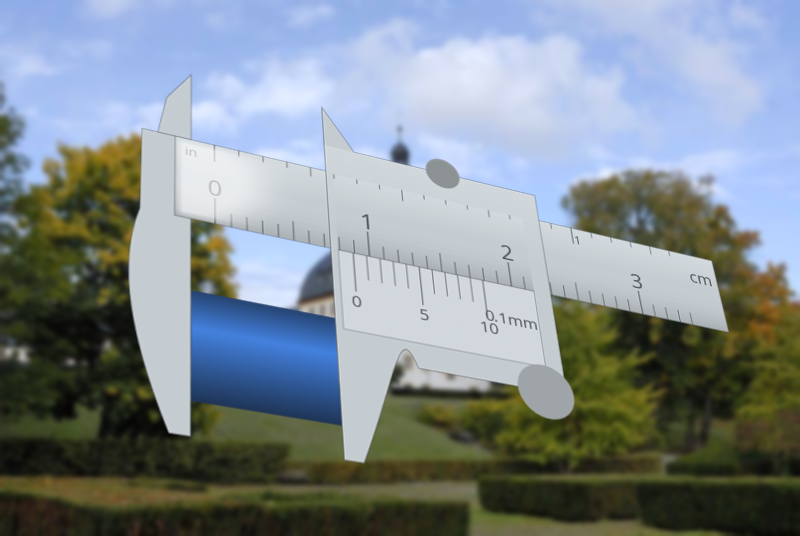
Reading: value=8.9 unit=mm
